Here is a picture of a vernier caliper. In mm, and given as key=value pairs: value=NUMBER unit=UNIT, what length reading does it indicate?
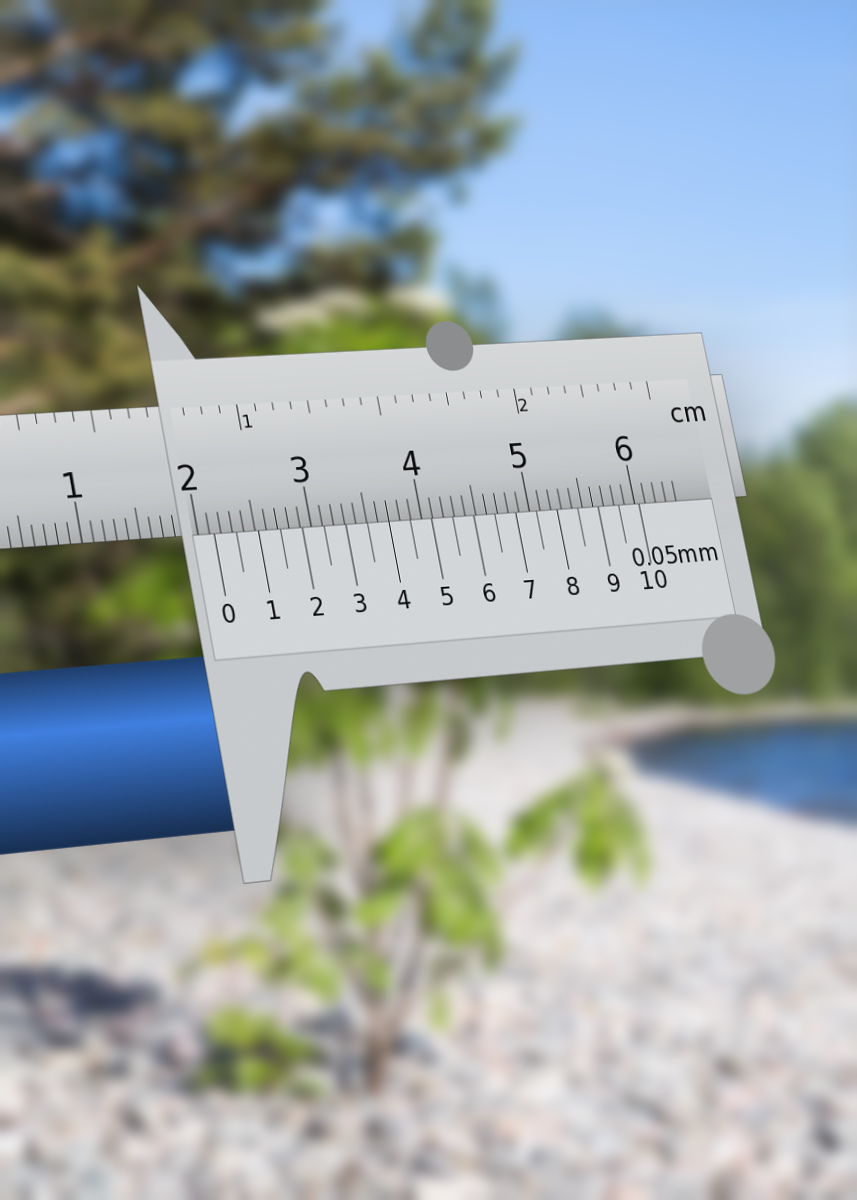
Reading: value=21.4 unit=mm
